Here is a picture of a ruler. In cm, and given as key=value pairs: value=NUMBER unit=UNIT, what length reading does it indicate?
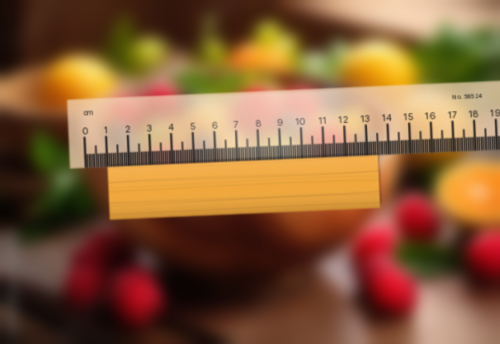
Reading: value=12.5 unit=cm
